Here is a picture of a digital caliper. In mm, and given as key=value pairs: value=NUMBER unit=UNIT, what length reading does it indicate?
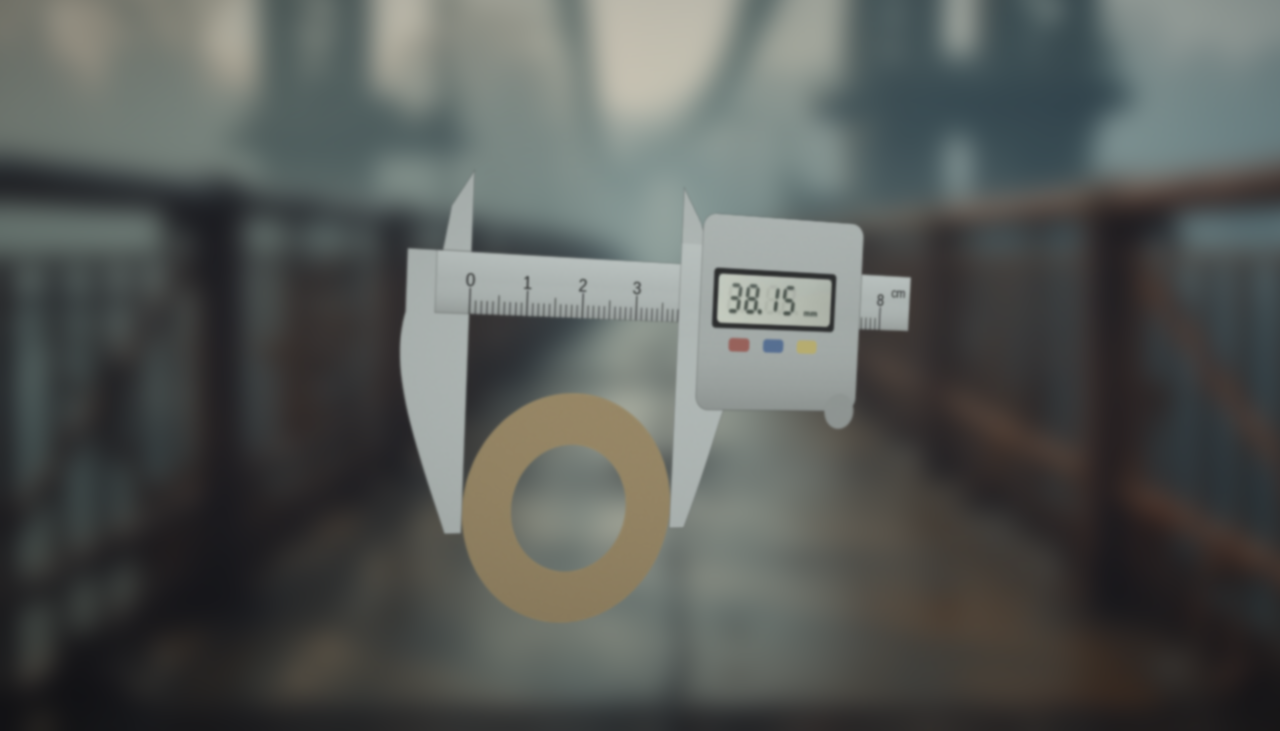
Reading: value=38.15 unit=mm
